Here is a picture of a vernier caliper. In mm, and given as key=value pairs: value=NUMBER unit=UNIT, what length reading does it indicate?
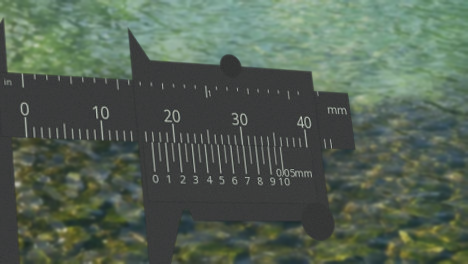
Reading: value=16.8 unit=mm
